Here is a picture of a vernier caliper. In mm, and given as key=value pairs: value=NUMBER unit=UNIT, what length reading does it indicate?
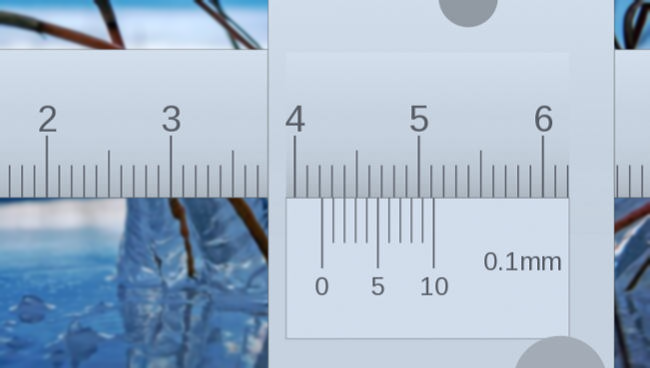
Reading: value=42.2 unit=mm
